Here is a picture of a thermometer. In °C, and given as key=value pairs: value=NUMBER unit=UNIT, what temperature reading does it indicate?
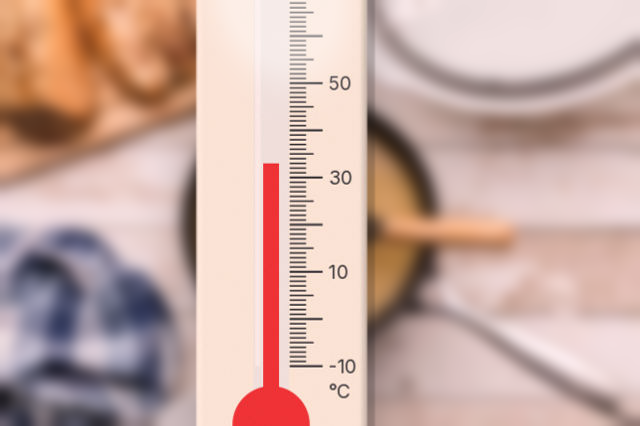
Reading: value=33 unit=°C
